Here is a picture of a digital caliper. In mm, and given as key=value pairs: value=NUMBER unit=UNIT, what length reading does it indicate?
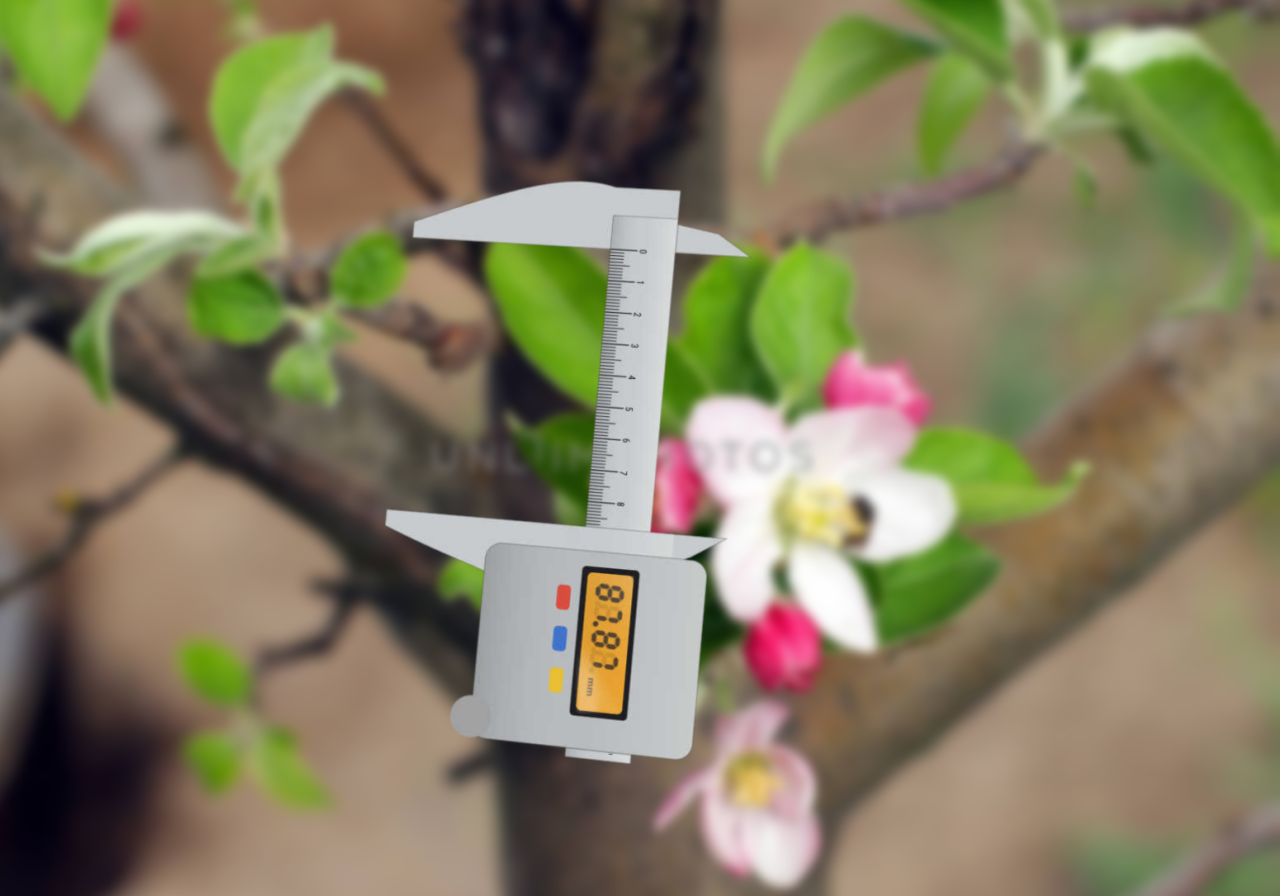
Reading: value=87.87 unit=mm
